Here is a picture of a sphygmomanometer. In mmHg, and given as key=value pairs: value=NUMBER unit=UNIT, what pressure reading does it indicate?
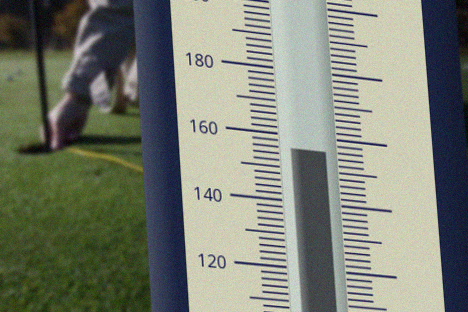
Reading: value=156 unit=mmHg
